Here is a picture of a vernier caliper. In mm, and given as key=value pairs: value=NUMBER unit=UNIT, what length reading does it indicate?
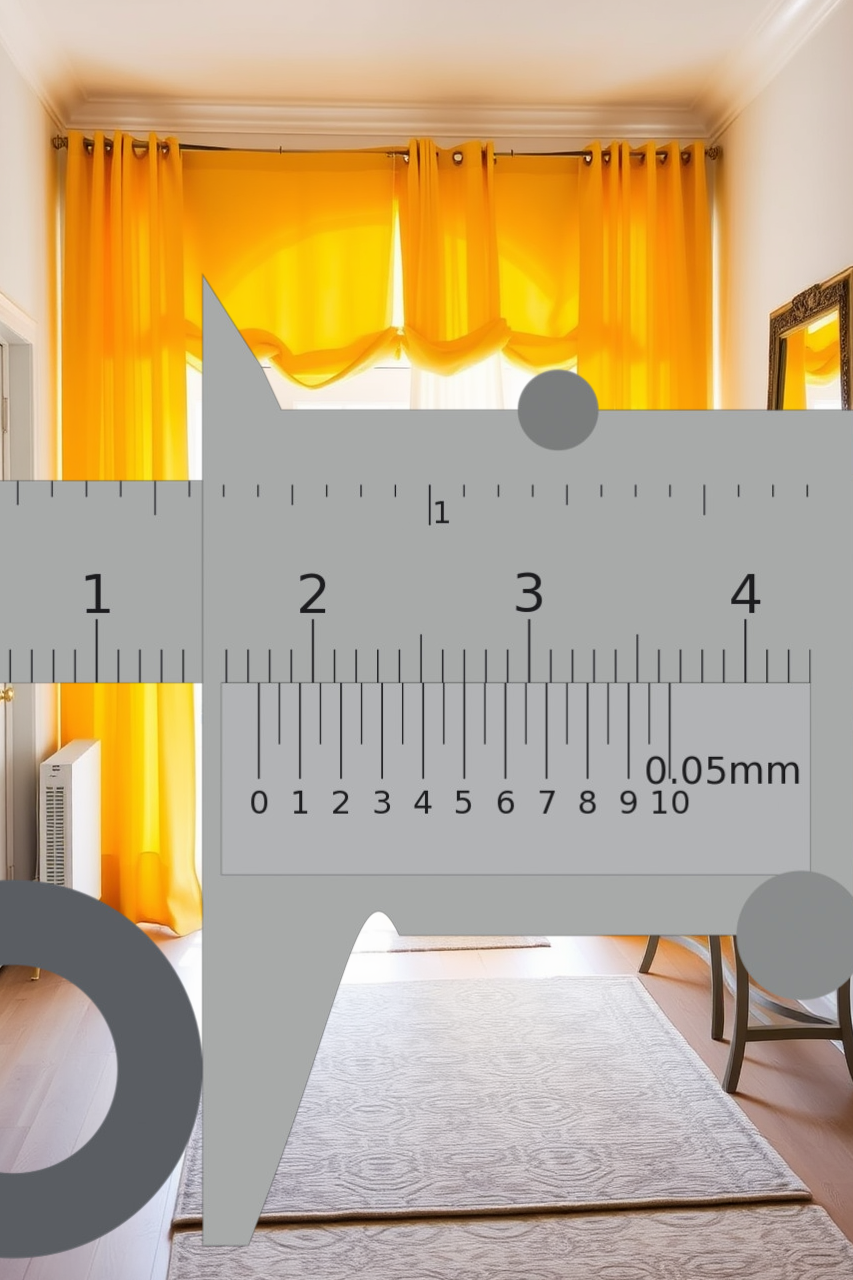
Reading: value=17.5 unit=mm
